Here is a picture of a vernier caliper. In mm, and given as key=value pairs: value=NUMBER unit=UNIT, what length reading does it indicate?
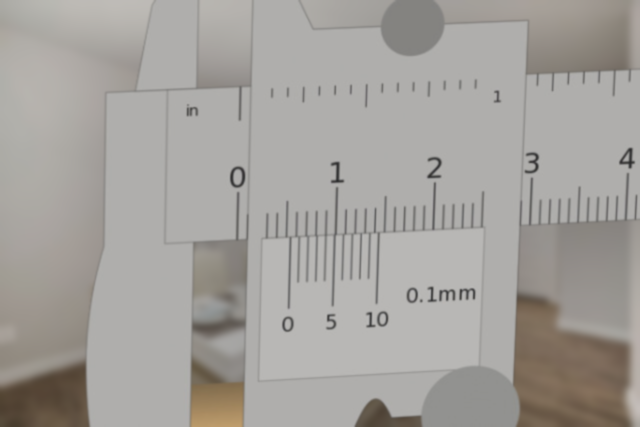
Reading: value=5.4 unit=mm
